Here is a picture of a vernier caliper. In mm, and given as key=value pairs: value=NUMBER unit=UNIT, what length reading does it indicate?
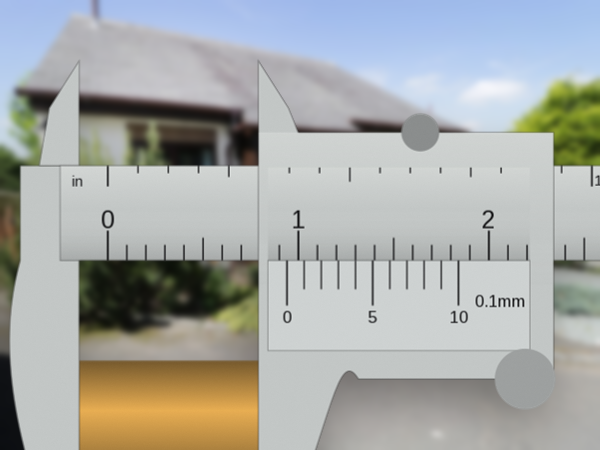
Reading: value=9.4 unit=mm
